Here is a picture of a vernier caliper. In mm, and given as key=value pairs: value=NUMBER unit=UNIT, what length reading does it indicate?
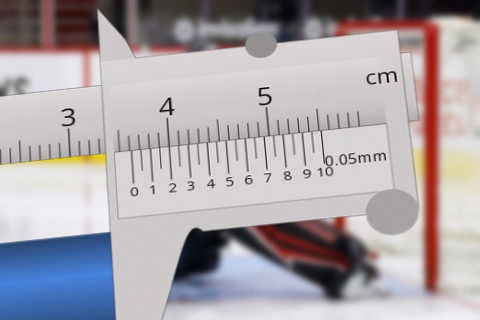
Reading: value=36.2 unit=mm
